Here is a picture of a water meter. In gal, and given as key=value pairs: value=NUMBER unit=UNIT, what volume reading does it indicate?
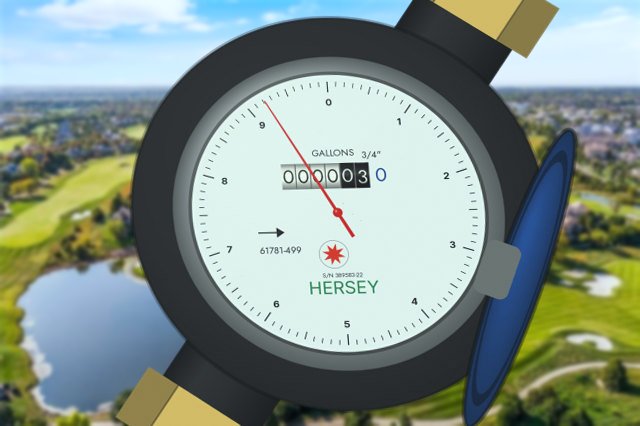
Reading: value=29.2 unit=gal
